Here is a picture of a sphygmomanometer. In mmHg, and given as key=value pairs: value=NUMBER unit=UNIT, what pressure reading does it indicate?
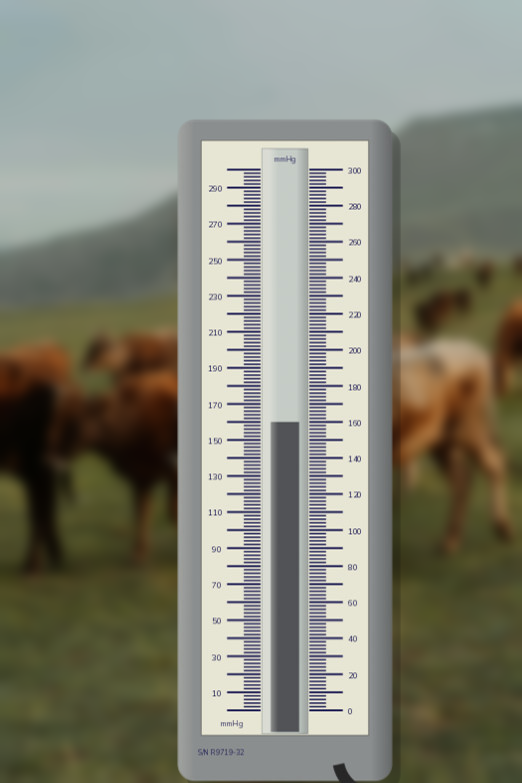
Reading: value=160 unit=mmHg
